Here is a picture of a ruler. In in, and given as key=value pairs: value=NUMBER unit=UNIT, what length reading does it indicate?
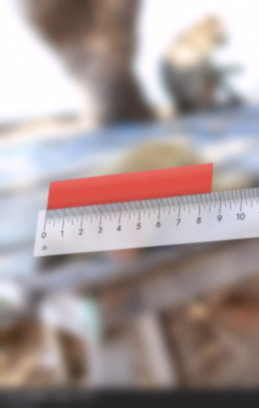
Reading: value=8.5 unit=in
